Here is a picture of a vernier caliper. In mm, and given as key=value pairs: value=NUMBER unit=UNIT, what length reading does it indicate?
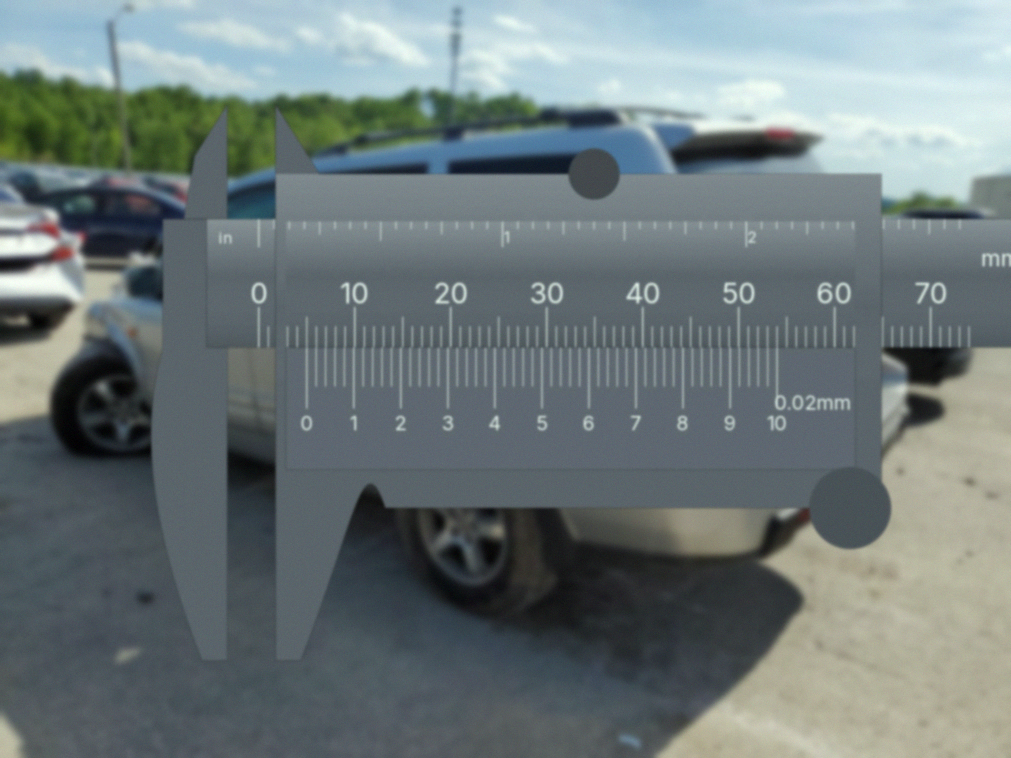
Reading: value=5.0 unit=mm
